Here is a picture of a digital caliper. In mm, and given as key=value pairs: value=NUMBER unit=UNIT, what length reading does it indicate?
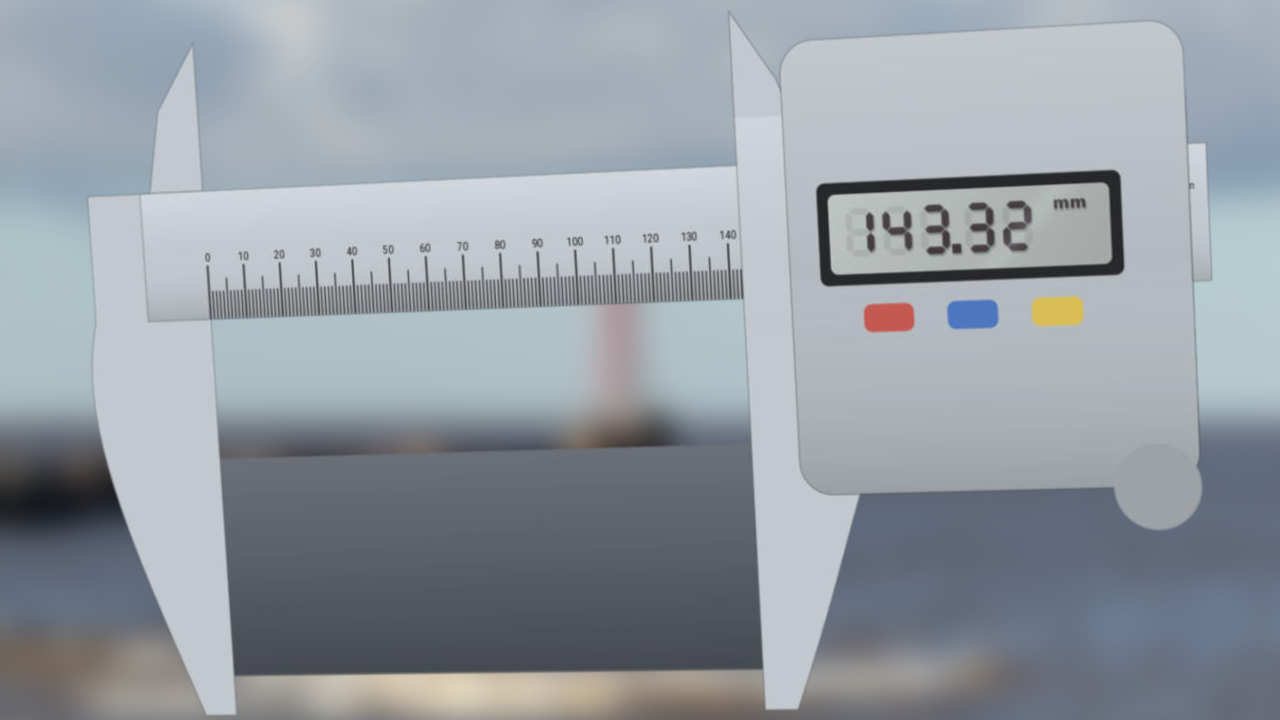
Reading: value=143.32 unit=mm
